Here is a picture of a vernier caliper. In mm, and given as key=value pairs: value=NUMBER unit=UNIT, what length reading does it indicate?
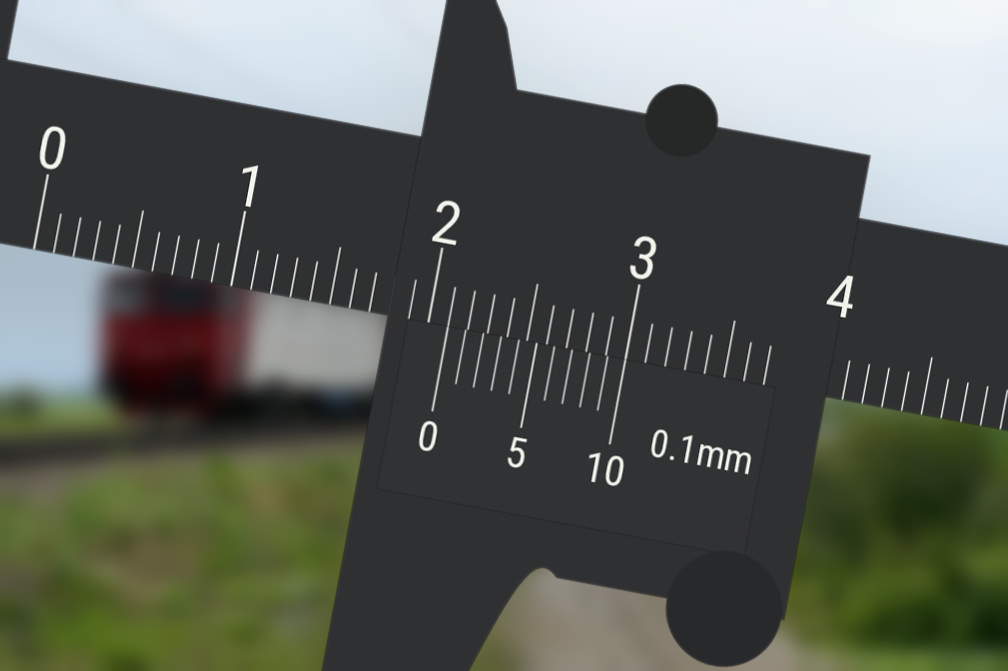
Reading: value=21.0 unit=mm
